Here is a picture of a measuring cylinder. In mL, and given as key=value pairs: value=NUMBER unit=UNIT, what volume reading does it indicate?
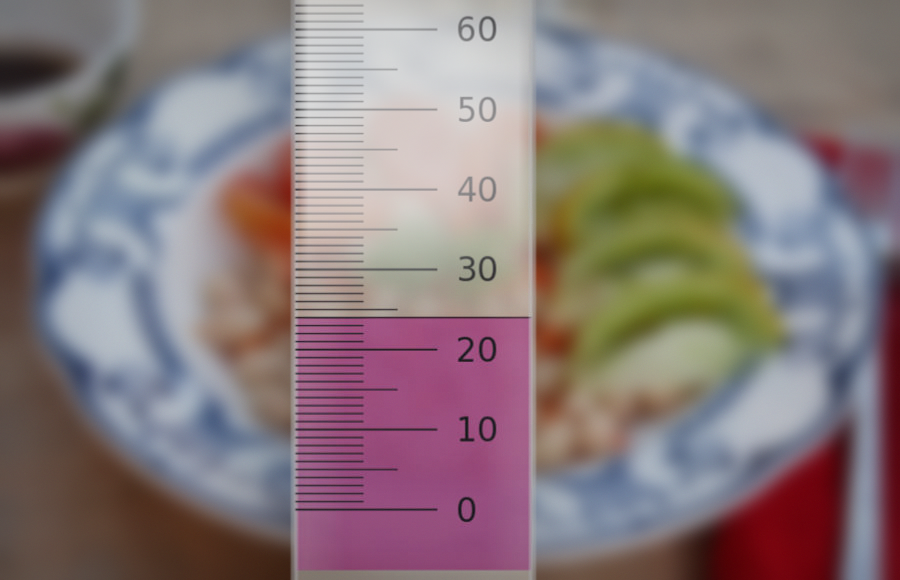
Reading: value=24 unit=mL
